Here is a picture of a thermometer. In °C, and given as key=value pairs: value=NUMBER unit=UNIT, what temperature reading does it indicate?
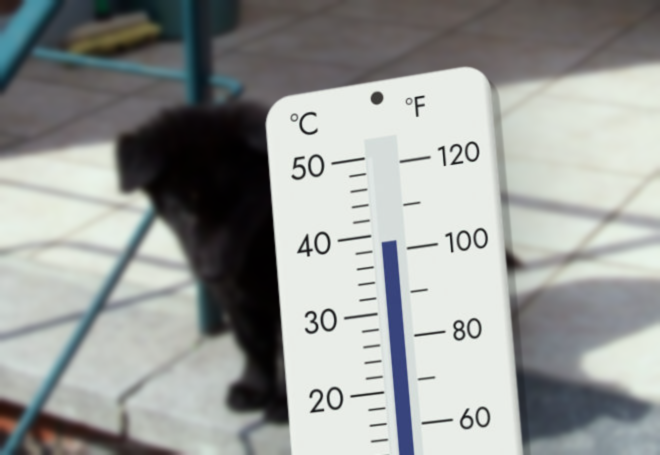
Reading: value=39 unit=°C
